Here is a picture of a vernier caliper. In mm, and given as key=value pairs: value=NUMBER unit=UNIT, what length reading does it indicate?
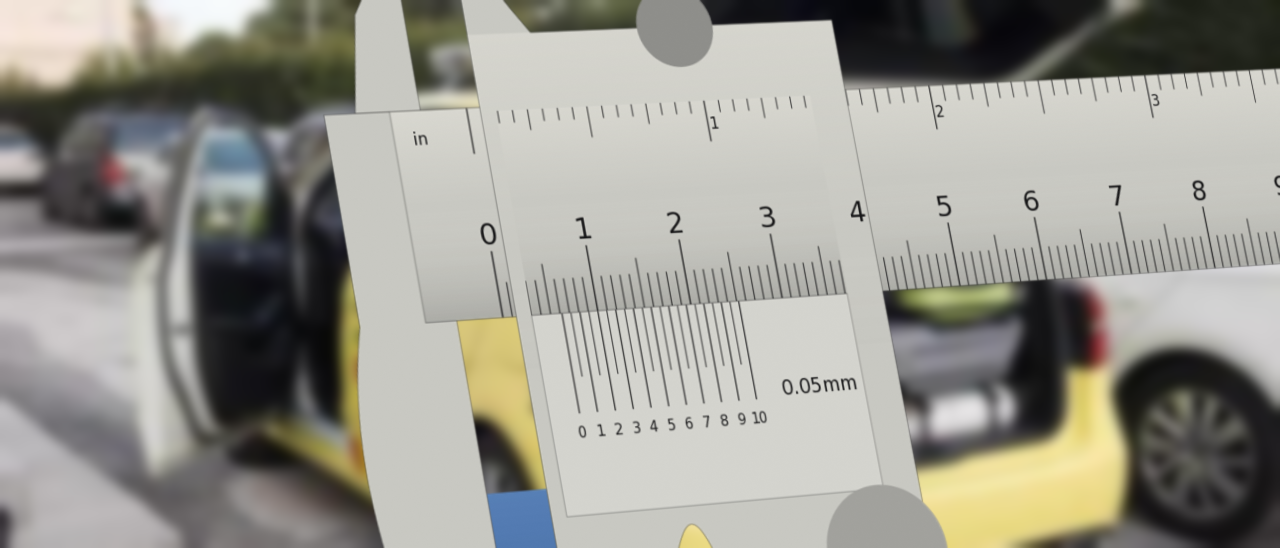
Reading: value=6.2 unit=mm
